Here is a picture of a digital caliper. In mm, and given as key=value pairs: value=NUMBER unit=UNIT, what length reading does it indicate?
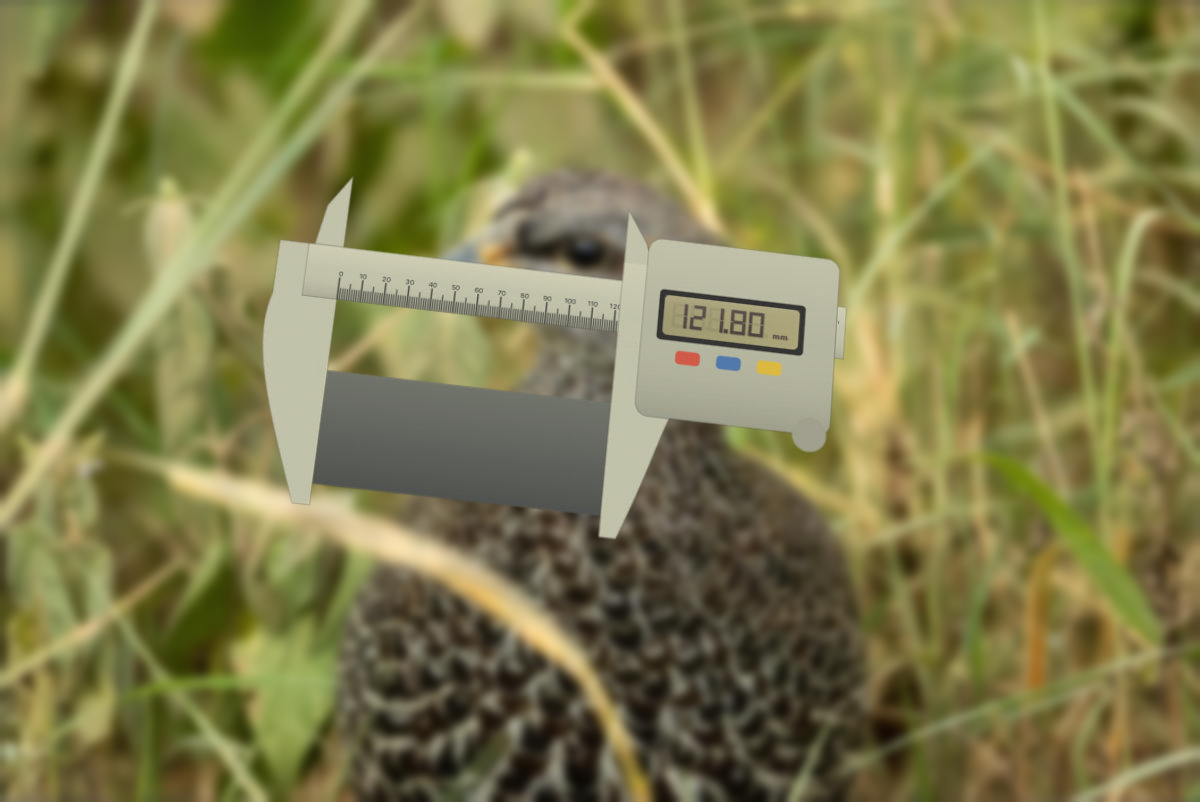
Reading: value=121.80 unit=mm
